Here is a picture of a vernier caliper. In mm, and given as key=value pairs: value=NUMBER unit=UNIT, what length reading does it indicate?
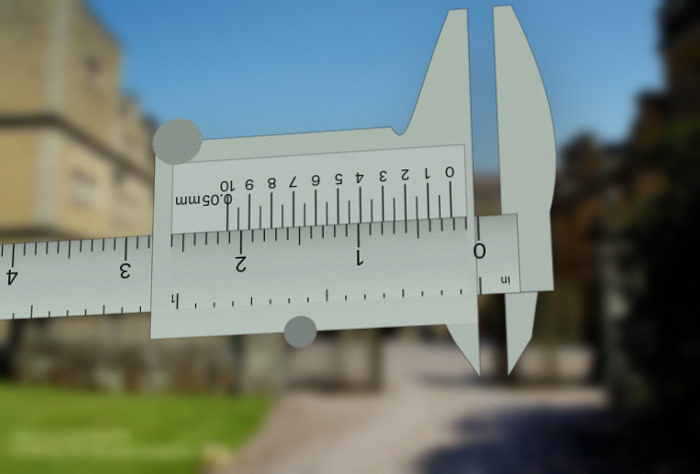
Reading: value=2.2 unit=mm
